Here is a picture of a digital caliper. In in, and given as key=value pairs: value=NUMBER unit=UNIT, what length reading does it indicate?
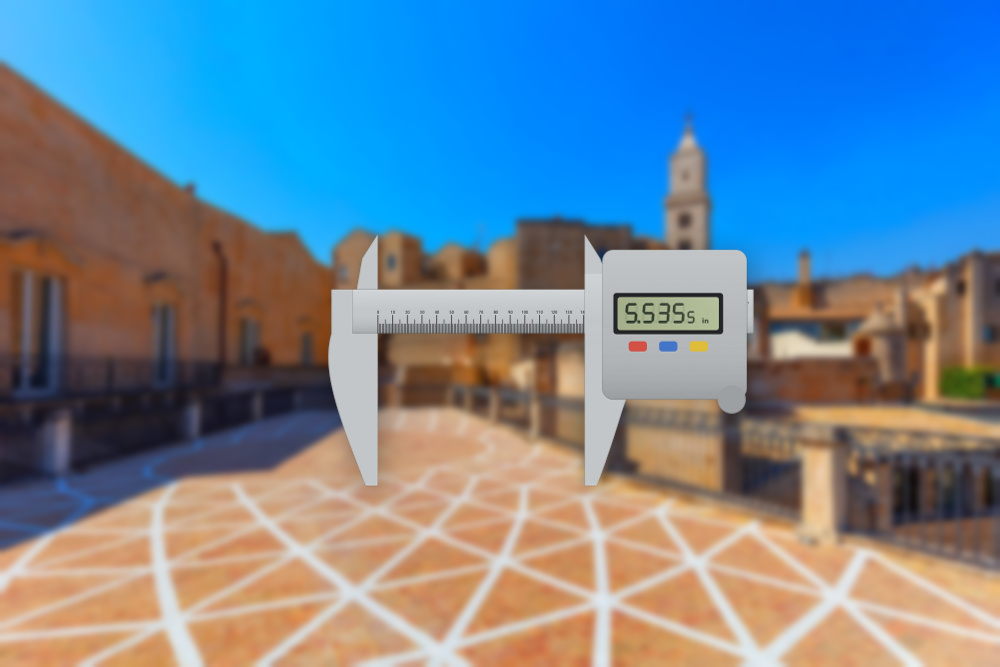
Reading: value=5.5355 unit=in
